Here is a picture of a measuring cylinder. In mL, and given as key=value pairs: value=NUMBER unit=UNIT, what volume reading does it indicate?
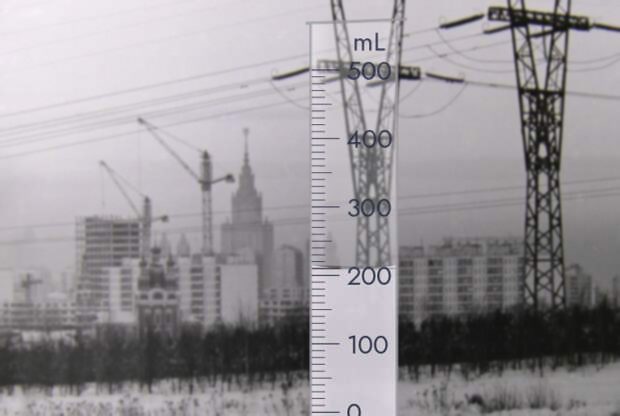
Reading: value=210 unit=mL
